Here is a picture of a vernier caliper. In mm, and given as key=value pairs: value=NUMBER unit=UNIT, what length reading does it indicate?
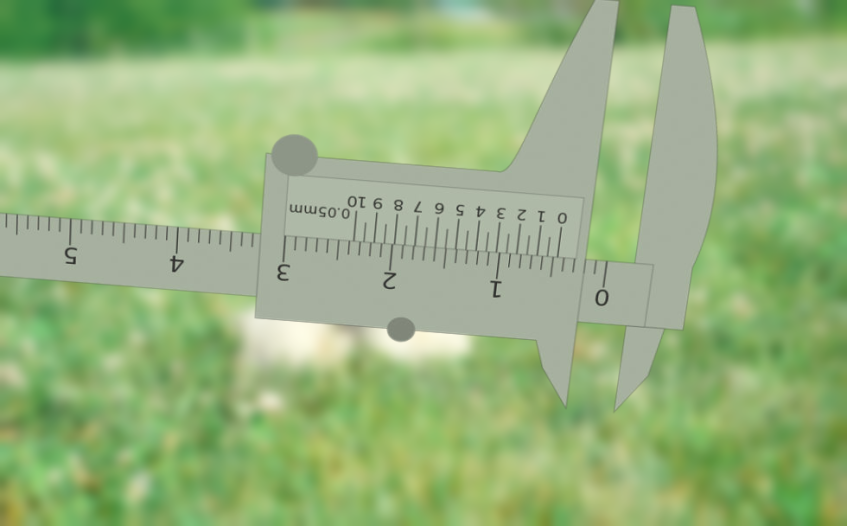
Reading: value=4.6 unit=mm
